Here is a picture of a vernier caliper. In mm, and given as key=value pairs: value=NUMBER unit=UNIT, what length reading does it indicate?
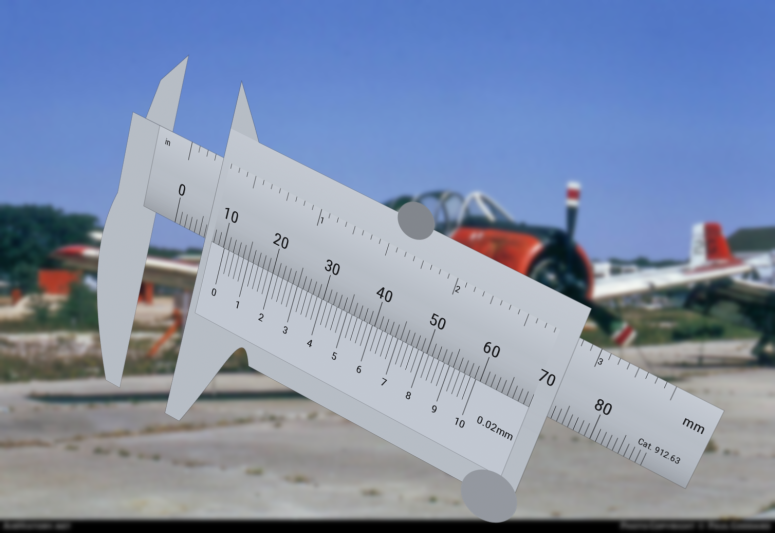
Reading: value=10.2 unit=mm
